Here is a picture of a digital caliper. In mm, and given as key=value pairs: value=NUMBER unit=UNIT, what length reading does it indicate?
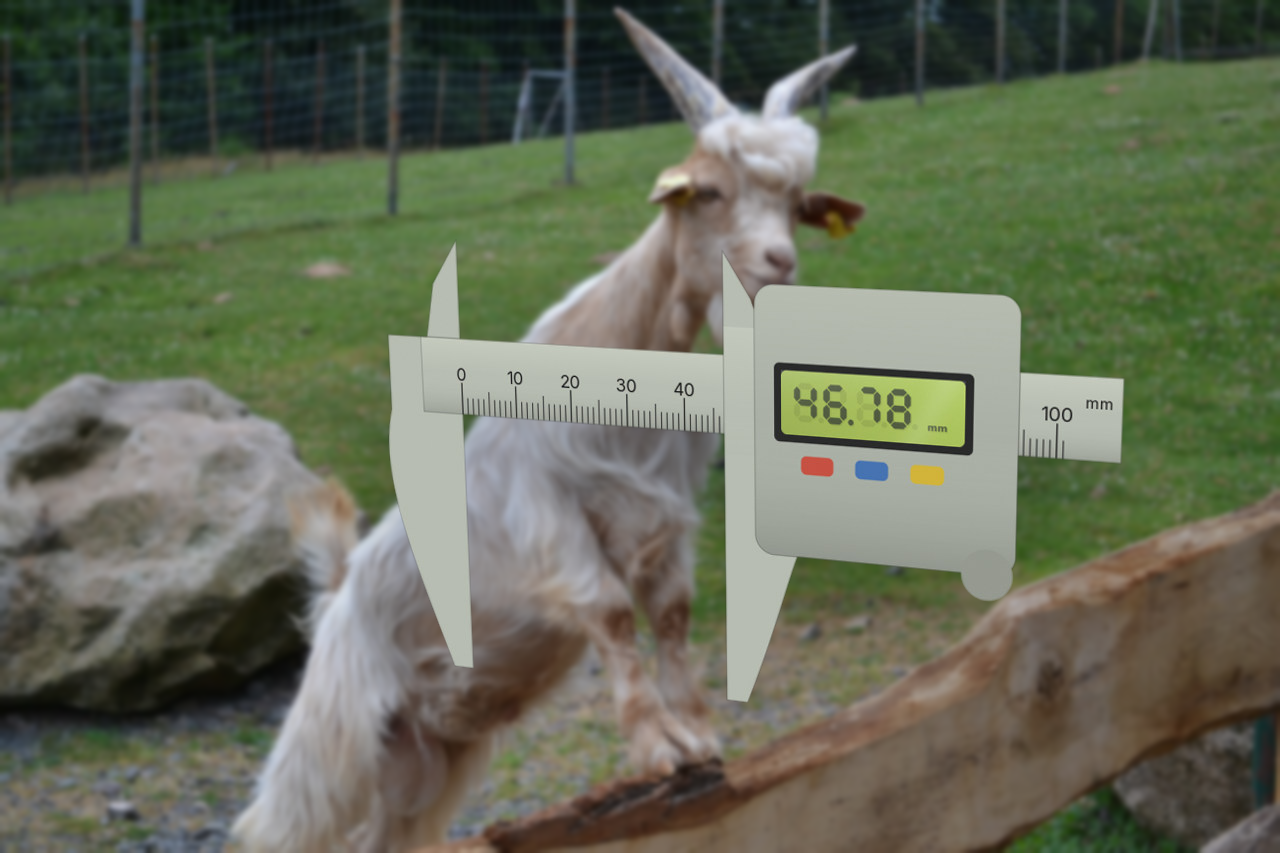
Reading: value=46.78 unit=mm
